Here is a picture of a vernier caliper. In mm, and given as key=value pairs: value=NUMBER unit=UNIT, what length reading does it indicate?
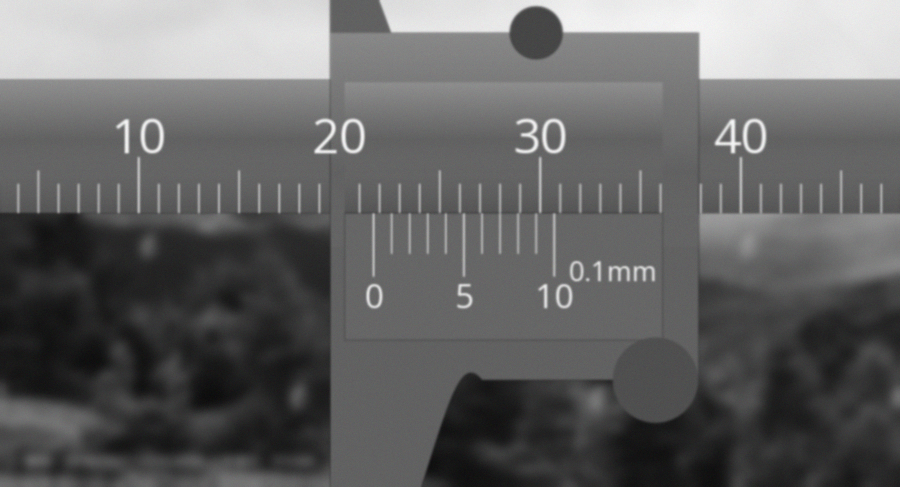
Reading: value=21.7 unit=mm
